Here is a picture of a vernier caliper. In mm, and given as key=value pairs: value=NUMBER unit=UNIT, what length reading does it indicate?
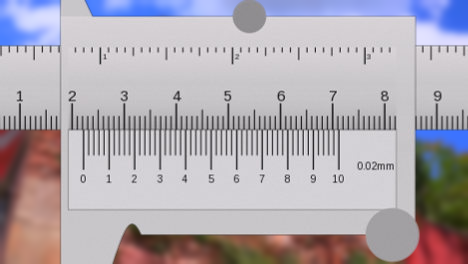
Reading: value=22.2 unit=mm
